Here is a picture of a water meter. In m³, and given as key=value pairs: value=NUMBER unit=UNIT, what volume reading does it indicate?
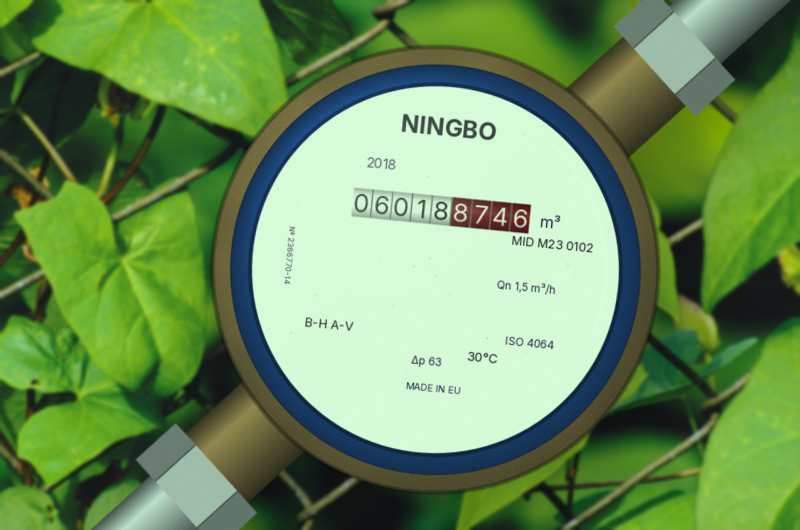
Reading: value=6018.8746 unit=m³
